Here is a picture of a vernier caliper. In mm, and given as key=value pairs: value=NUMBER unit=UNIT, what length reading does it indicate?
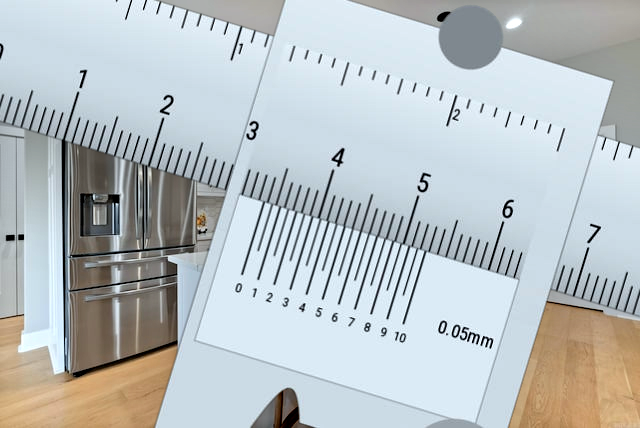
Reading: value=33.6 unit=mm
